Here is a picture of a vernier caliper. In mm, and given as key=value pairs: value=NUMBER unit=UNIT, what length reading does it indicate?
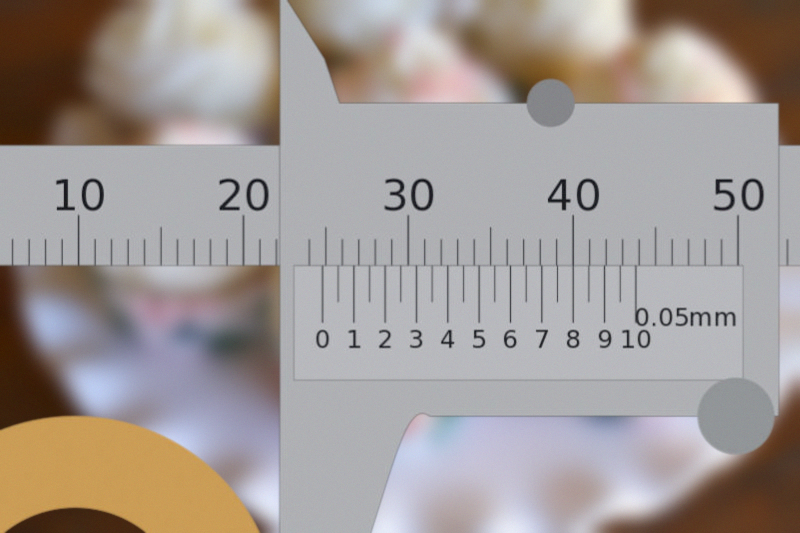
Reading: value=24.8 unit=mm
